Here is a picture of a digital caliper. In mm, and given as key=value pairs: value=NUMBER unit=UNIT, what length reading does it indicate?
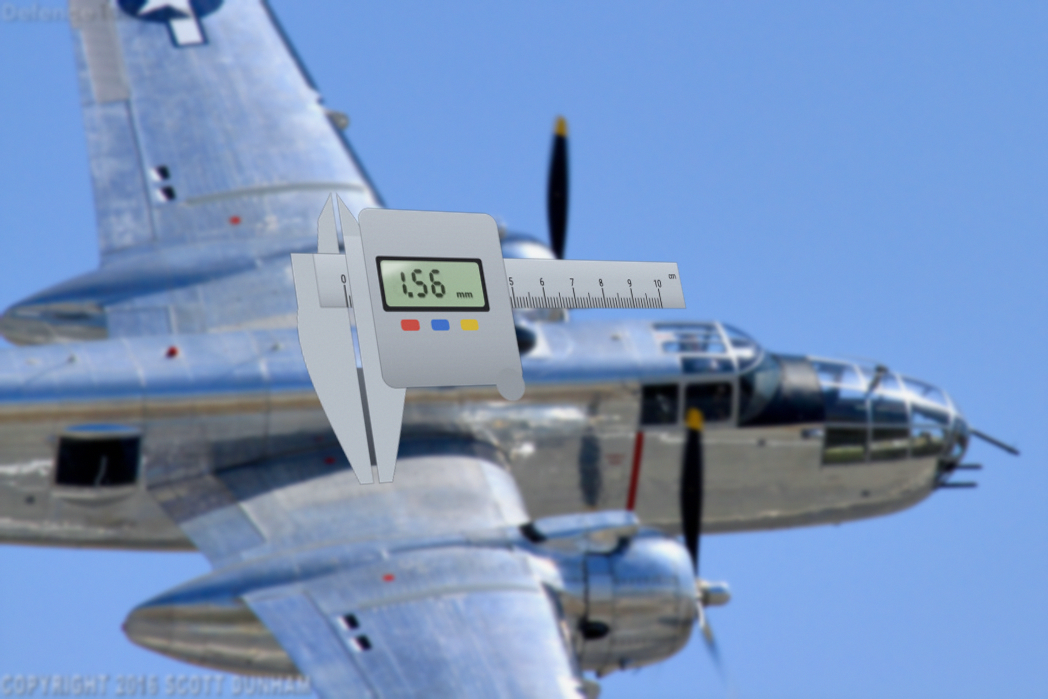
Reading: value=1.56 unit=mm
